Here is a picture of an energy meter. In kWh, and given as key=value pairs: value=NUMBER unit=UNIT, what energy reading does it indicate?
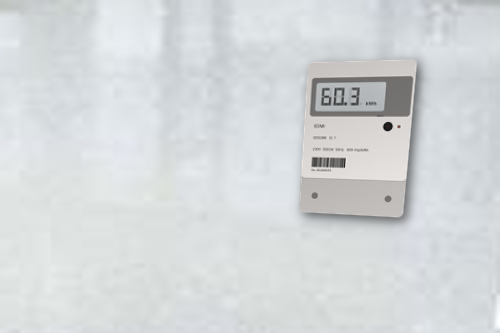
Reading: value=60.3 unit=kWh
